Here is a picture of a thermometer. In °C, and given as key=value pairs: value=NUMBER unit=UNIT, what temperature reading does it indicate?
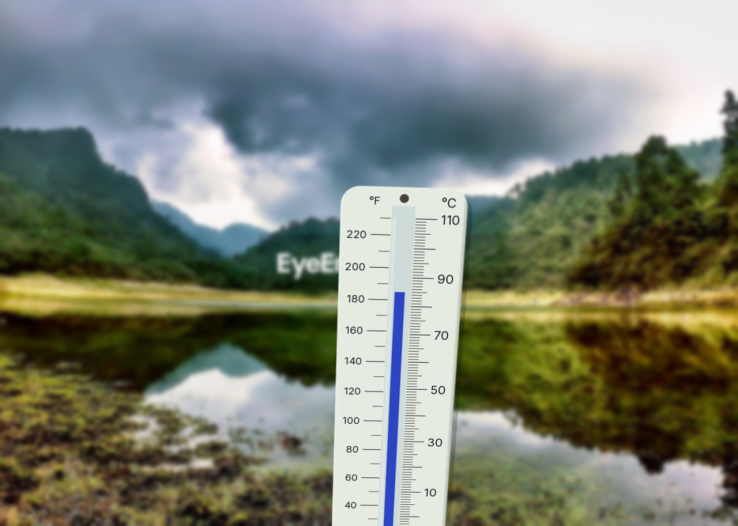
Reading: value=85 unit=°C
